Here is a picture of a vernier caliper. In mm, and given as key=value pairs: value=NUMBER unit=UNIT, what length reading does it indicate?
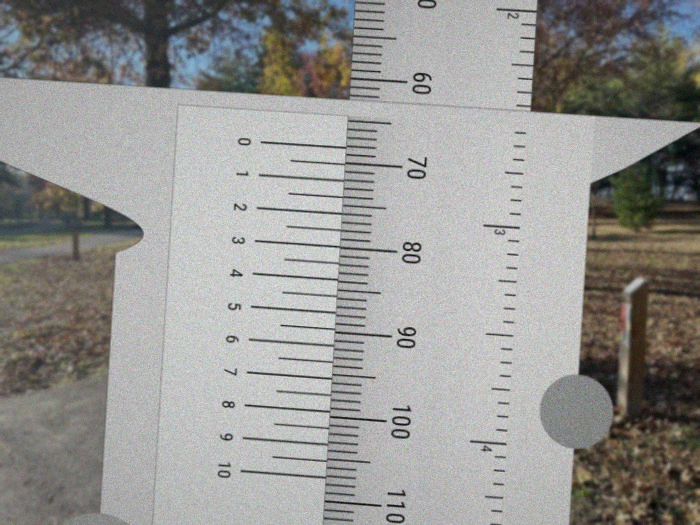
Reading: value=68.2 unit=mm
